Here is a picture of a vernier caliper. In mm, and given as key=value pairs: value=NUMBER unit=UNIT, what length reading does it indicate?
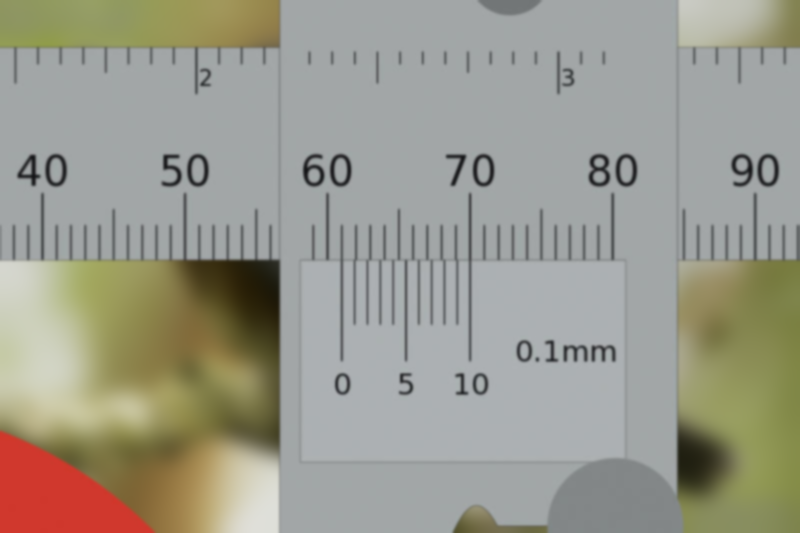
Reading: value=61.0 unit=mm
